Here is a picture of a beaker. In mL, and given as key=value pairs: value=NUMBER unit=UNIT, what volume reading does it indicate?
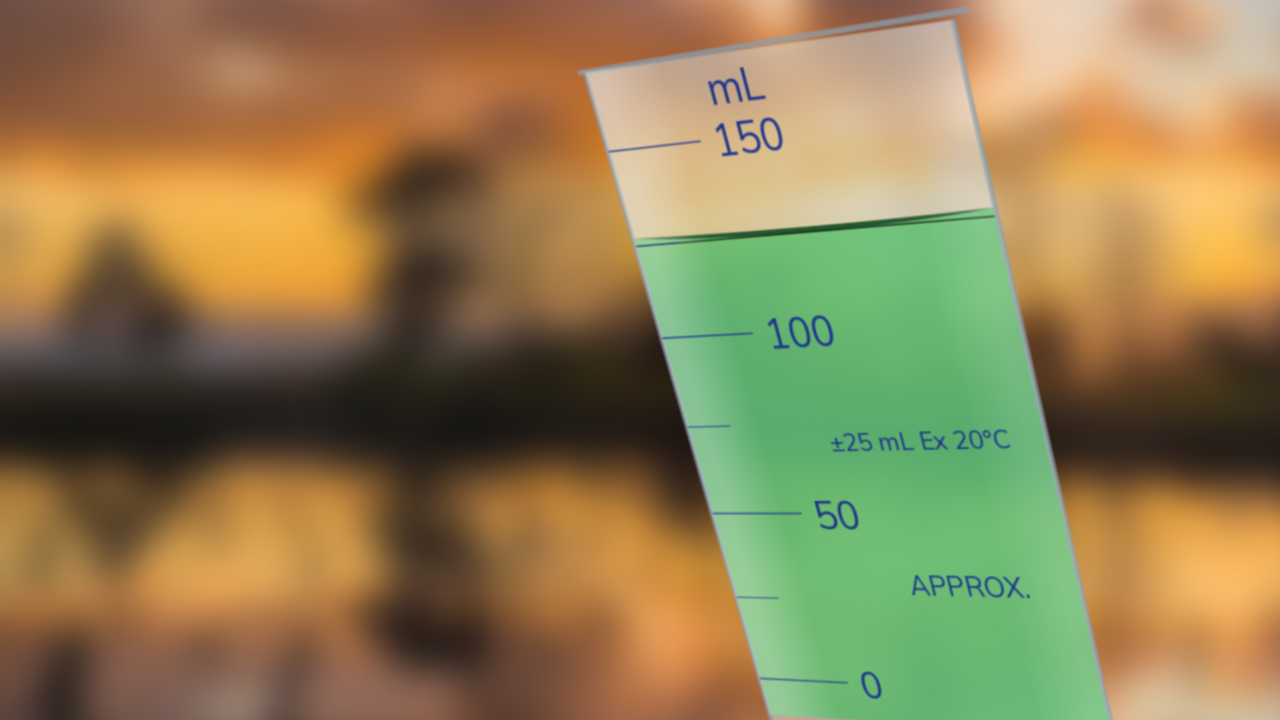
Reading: value=125 unit=mL
